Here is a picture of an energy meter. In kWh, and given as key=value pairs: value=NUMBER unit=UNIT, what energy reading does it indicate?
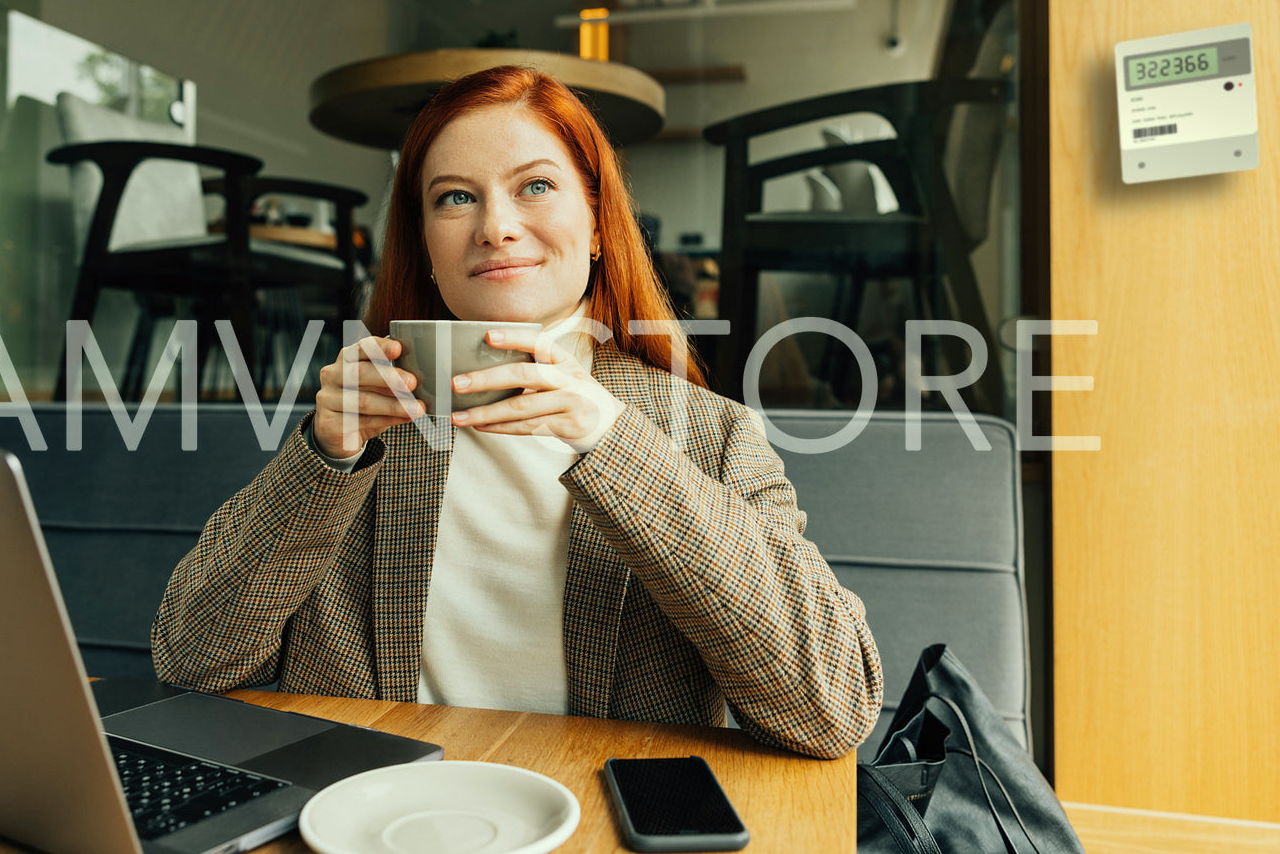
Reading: value=322366 unit=kWh
